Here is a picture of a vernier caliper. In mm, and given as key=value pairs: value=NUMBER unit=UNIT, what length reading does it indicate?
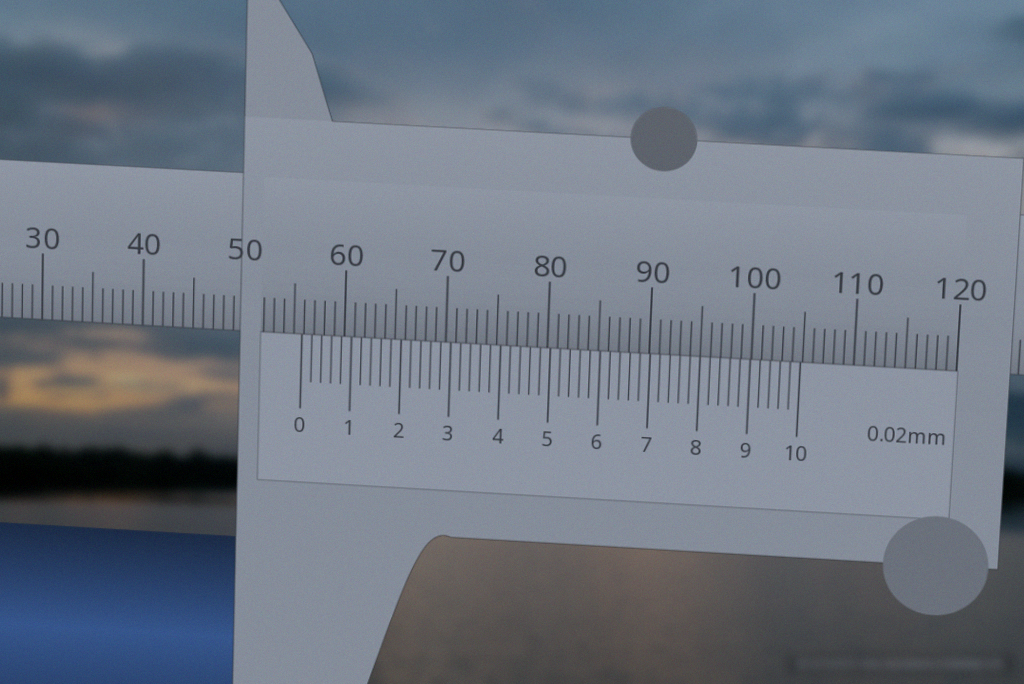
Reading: value=55.8 unit=mm
